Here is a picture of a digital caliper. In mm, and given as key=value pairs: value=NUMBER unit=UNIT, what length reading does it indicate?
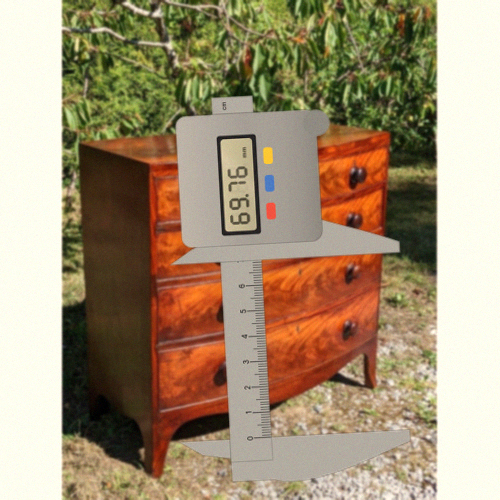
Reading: value=69.76 unit=mm
